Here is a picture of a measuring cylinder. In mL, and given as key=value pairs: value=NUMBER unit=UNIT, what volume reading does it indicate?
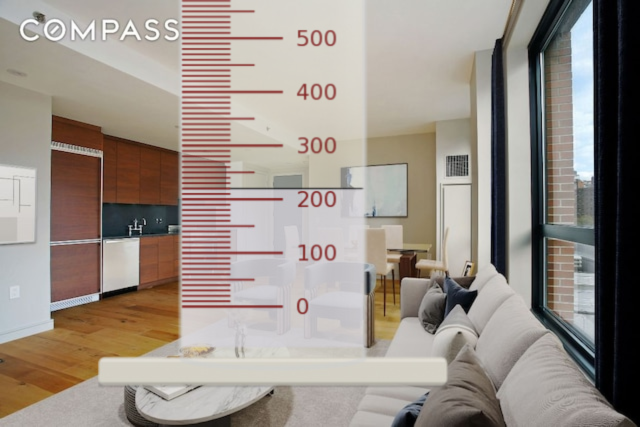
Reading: value=220 unit=mL
